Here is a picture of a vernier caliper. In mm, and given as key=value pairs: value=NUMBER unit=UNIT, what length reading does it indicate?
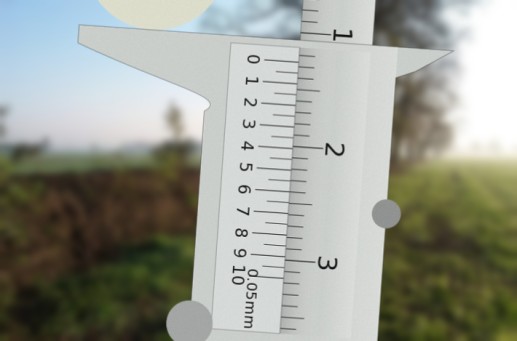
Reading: value=12.6 unit=mm
